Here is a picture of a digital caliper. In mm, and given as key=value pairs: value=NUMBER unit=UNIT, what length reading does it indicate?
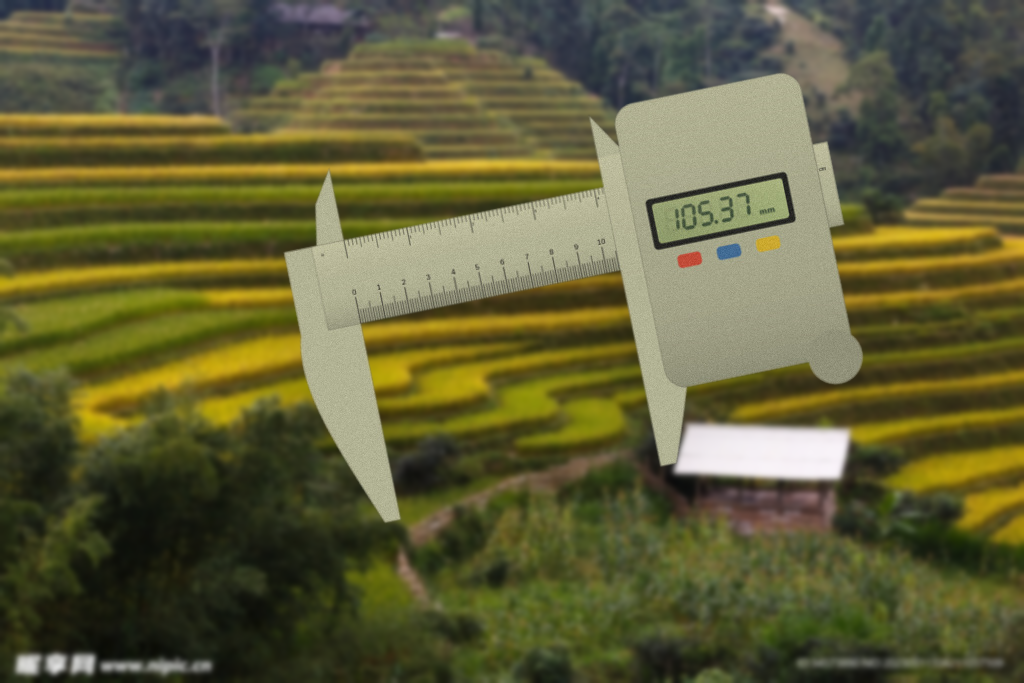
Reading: value=105.37 unit=mm
